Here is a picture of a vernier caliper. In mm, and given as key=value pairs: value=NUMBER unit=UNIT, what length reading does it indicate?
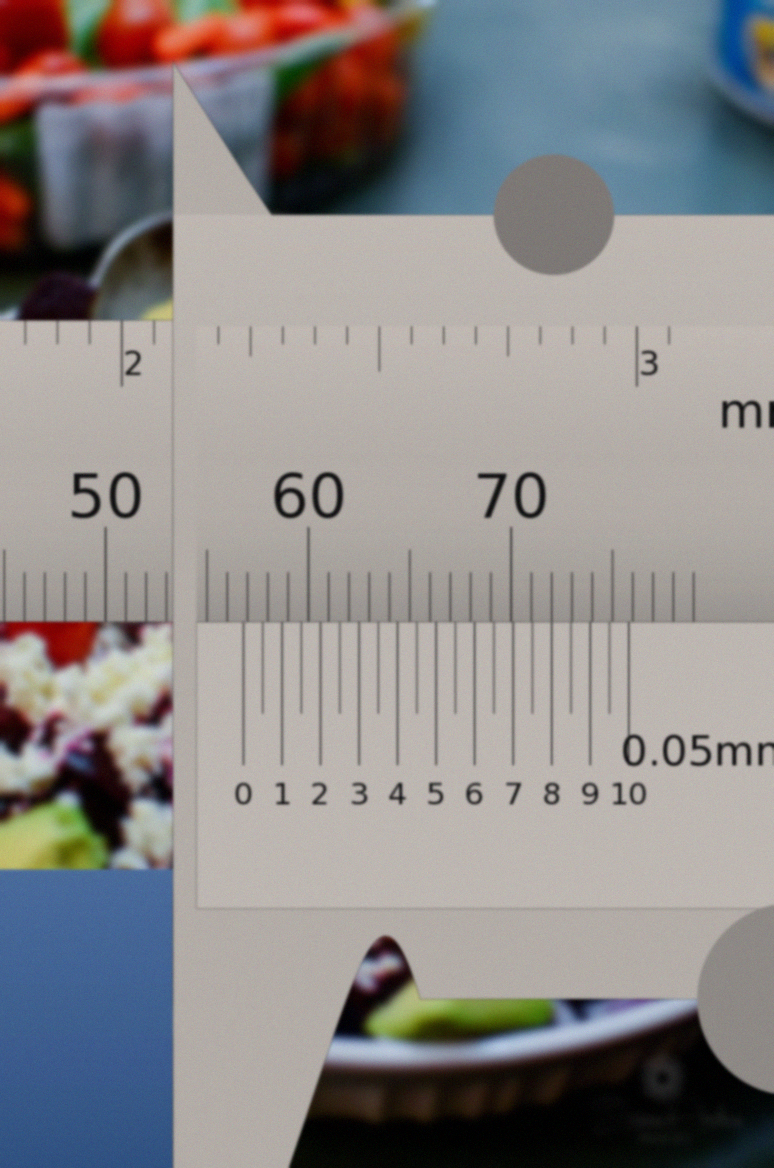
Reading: value=56.8 unit=mm
